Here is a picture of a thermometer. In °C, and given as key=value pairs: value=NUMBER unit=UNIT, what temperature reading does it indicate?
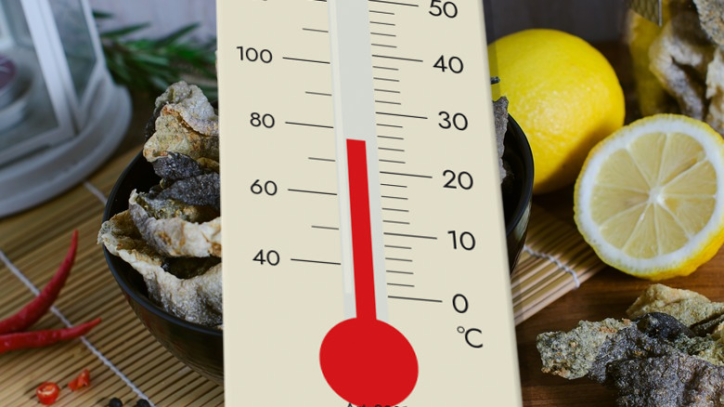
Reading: value=25 unit=°C
